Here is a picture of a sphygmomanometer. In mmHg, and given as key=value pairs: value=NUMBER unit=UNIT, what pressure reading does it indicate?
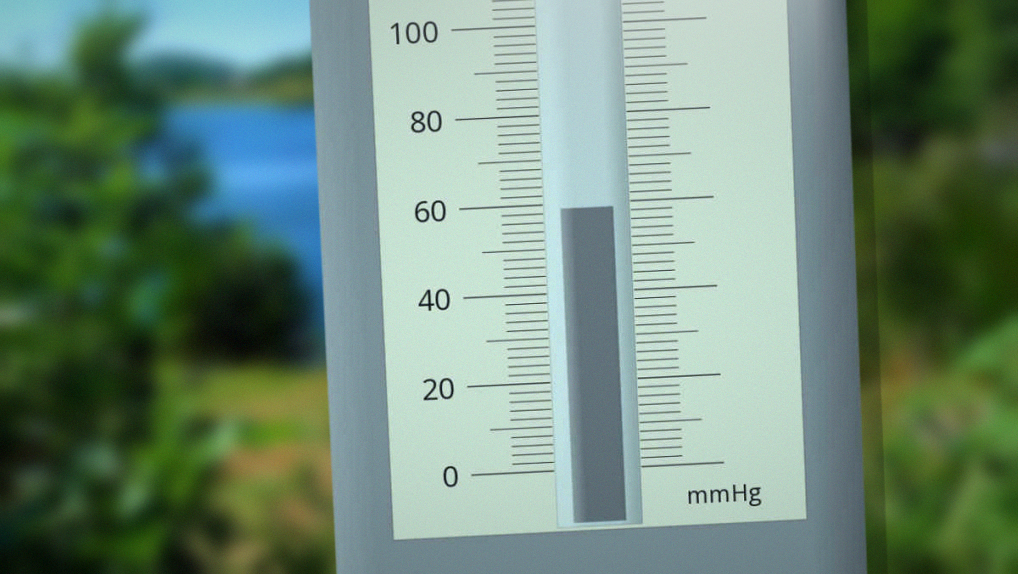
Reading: value=59 unit=mmHg
